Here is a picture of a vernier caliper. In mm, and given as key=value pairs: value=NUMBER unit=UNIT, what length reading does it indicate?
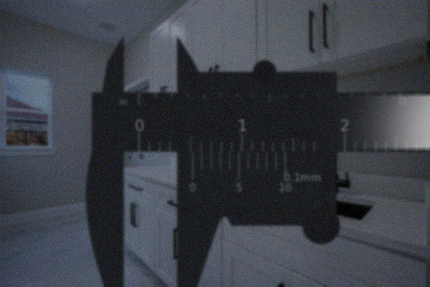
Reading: value=5.2 unit=mm
